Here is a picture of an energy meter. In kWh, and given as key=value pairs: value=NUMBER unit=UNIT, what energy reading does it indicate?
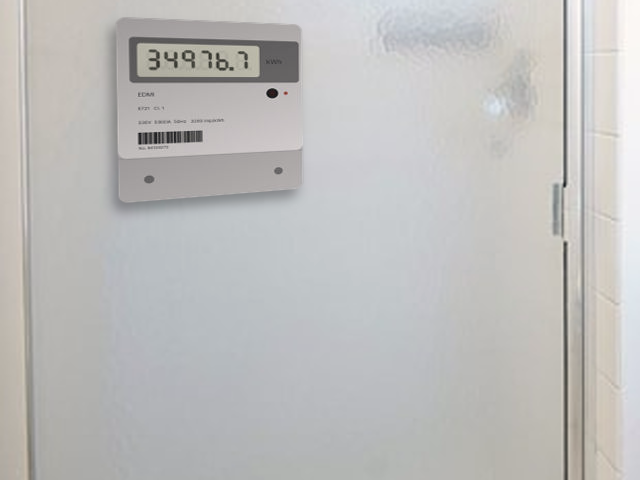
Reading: value=34976.7 unit=kWh
